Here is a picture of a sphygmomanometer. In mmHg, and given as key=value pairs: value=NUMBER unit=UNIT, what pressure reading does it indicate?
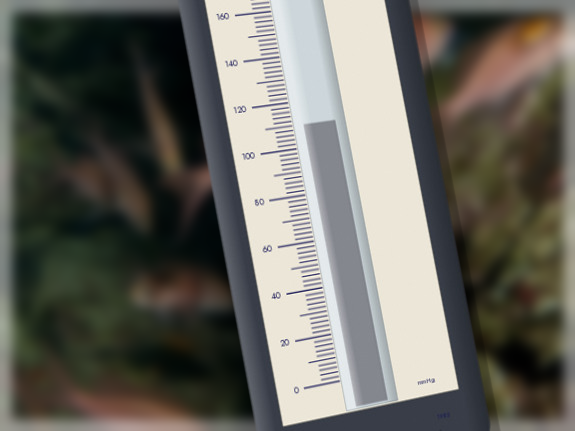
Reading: value=110 unit=mmHg
